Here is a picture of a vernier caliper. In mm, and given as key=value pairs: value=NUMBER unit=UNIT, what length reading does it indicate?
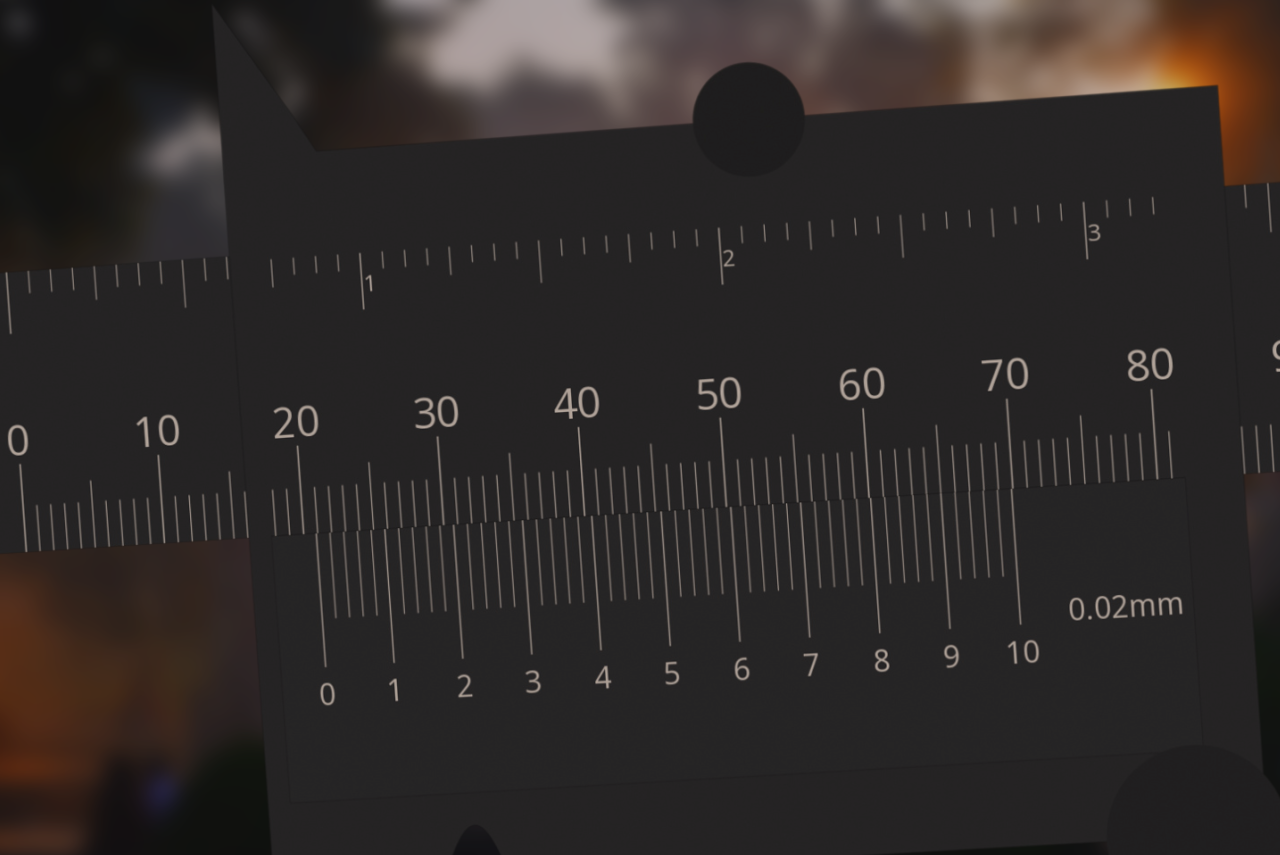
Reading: value=20.9 unit=mm
